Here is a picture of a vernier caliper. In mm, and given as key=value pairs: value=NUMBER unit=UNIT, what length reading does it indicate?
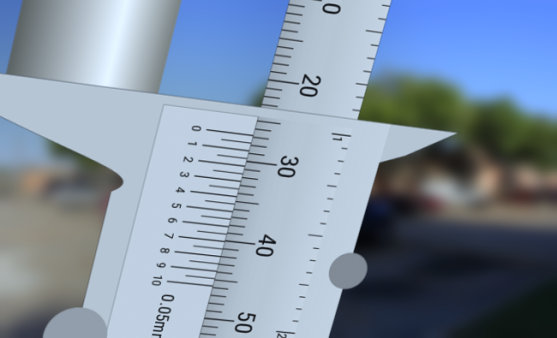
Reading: value=26.8 unit=mm
